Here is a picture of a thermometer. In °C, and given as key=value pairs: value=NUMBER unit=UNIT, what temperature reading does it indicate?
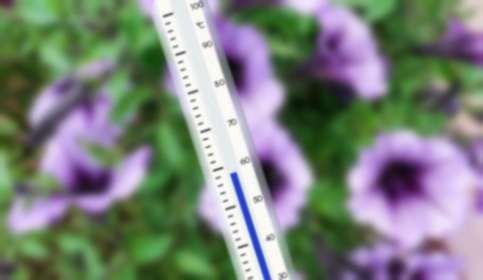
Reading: value=58 unit=°C
